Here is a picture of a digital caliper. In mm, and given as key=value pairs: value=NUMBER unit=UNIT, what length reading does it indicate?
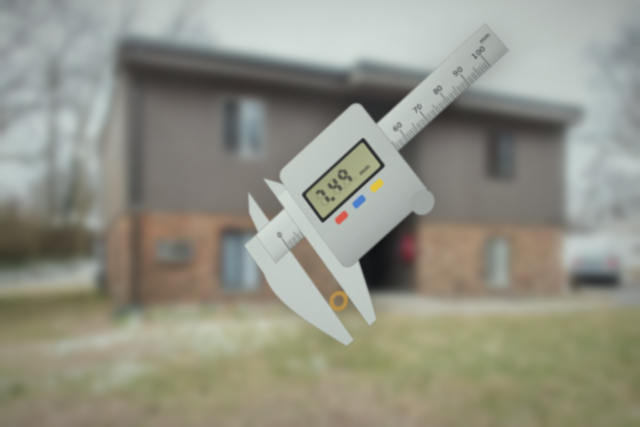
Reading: value=7.49 unit=mm
